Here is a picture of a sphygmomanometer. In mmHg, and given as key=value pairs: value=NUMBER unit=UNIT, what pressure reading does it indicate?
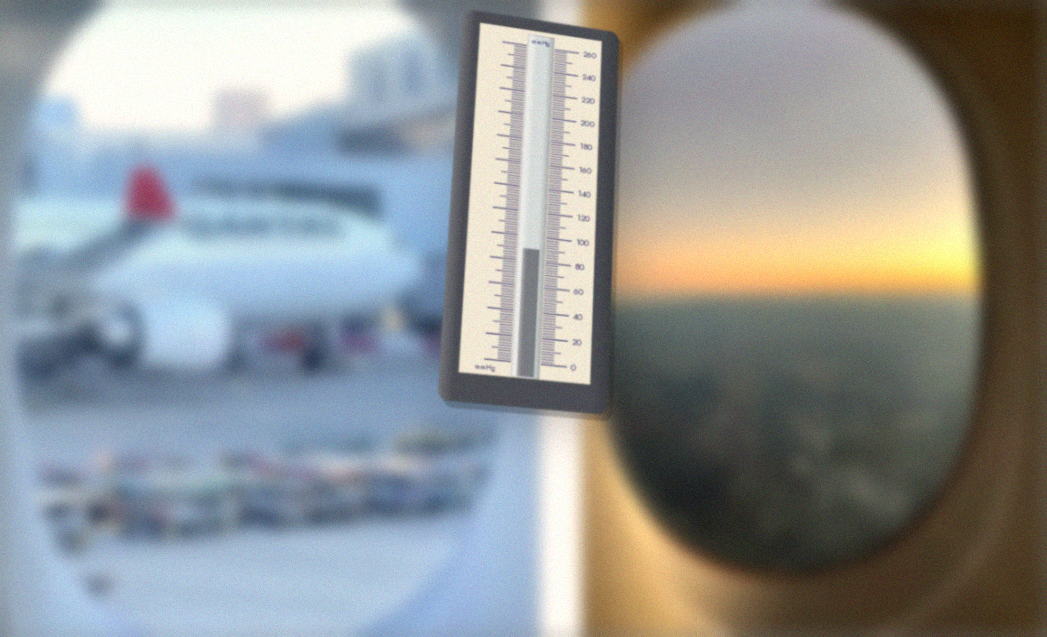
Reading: value=90 unit=mmHg
